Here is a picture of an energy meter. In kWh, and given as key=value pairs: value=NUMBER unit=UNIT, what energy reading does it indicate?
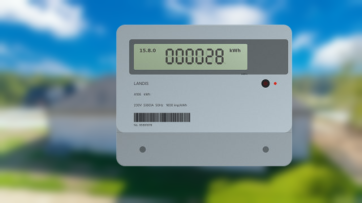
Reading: value=28 unit=kWh
